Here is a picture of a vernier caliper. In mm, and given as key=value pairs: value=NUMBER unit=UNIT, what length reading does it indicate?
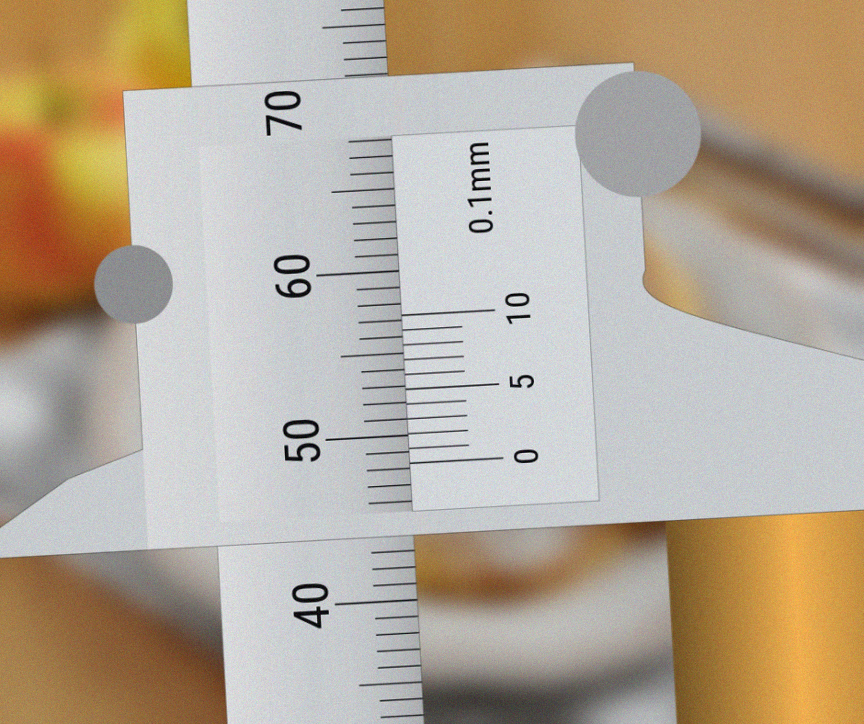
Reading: value=48.3 unit=mm
